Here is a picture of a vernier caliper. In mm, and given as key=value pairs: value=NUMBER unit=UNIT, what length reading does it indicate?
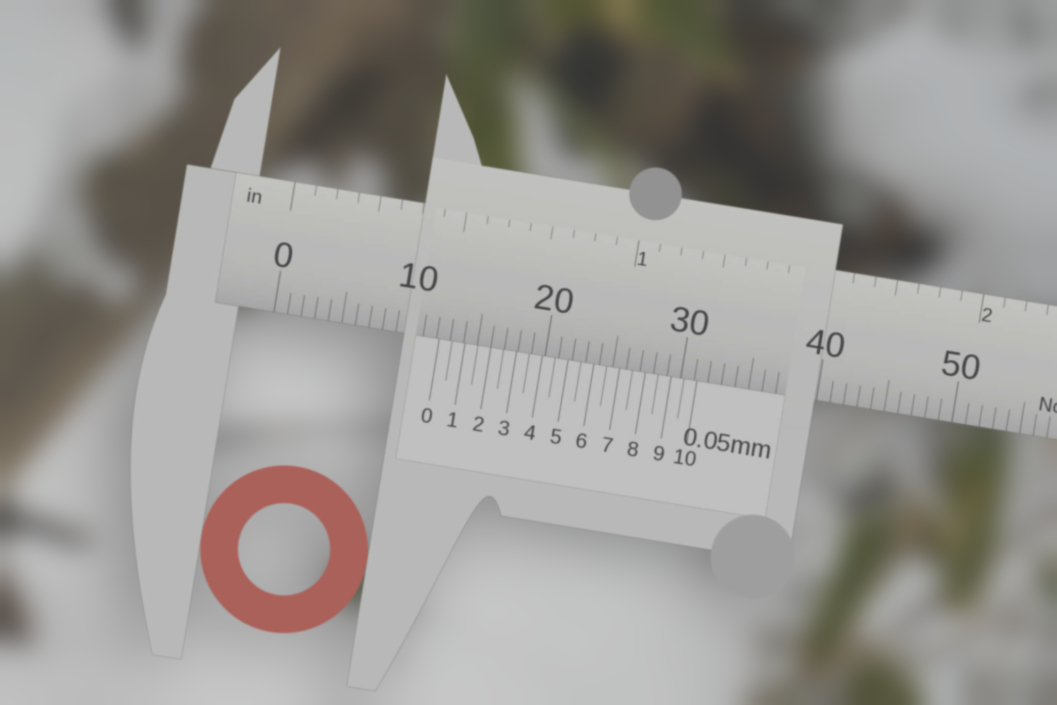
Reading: value=12.2 unit=mm
